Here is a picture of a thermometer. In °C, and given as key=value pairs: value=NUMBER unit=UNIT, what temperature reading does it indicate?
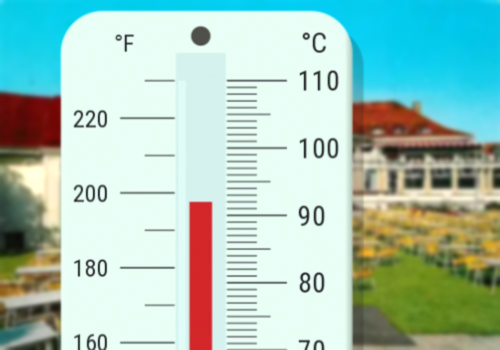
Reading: value=92 unit=°C
